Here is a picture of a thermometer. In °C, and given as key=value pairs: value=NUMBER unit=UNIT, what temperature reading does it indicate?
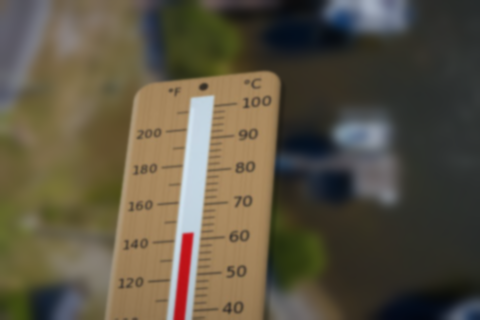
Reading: value=62 unit=°C
